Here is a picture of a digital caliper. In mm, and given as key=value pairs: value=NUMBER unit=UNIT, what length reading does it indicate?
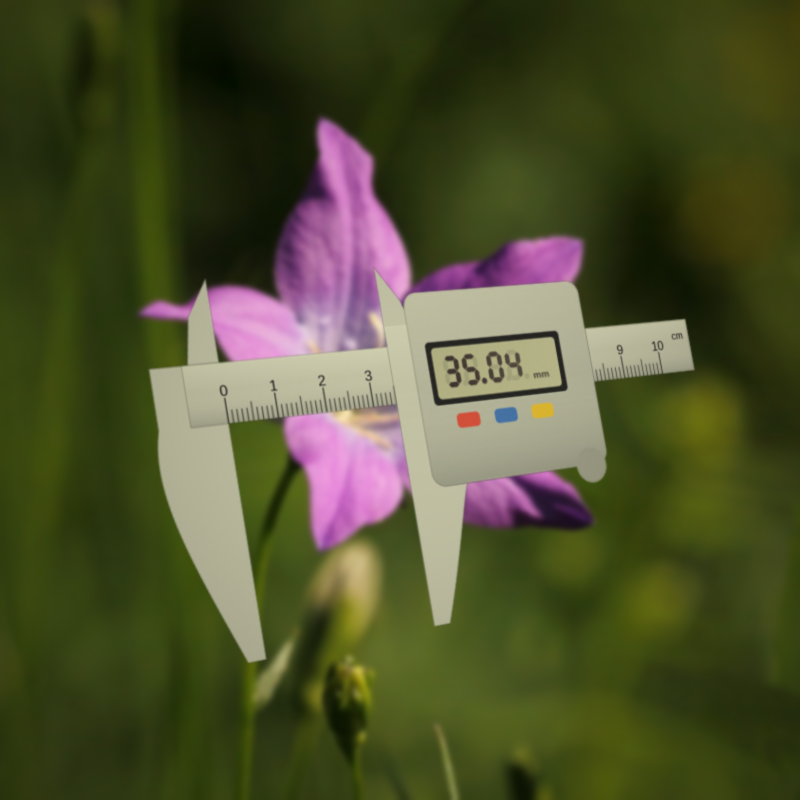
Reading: value=35.04 unit=mm
